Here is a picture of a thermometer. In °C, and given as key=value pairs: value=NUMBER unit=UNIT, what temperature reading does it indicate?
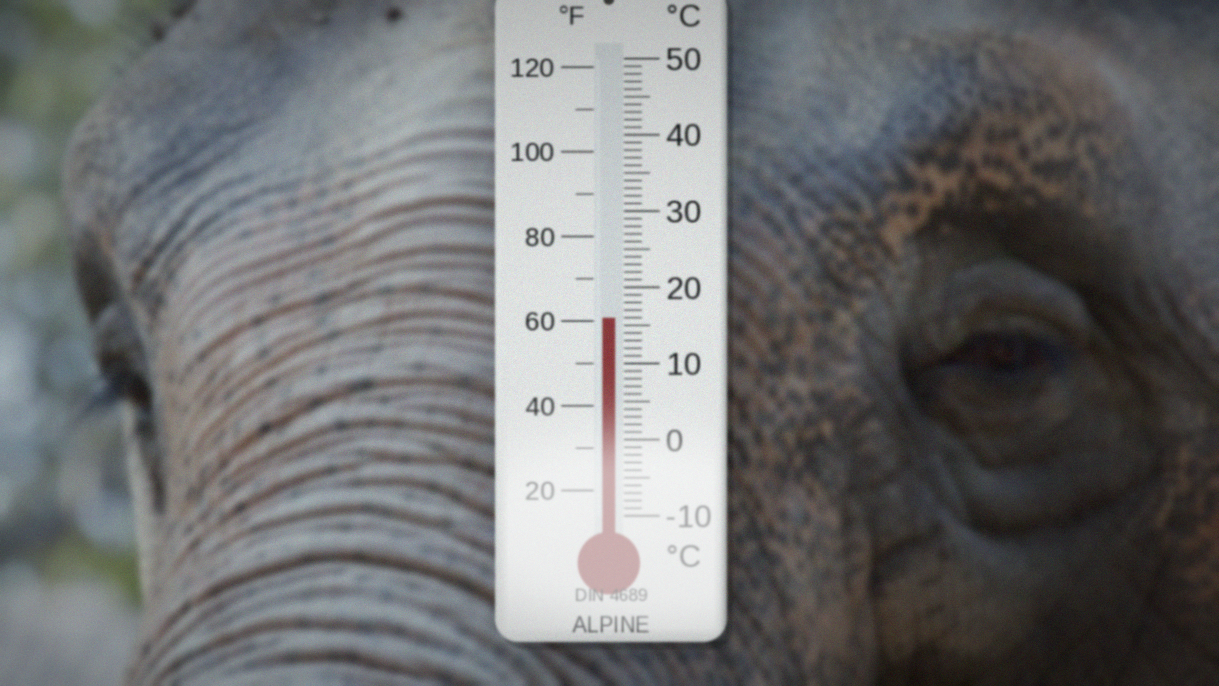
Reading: value=16 unit=°C
